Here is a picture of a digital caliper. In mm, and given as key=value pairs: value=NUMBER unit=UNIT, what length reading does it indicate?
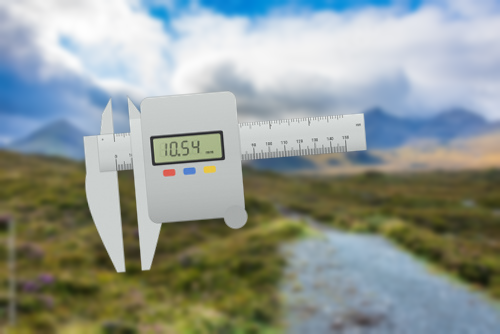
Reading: value=10.54 unit=mm
